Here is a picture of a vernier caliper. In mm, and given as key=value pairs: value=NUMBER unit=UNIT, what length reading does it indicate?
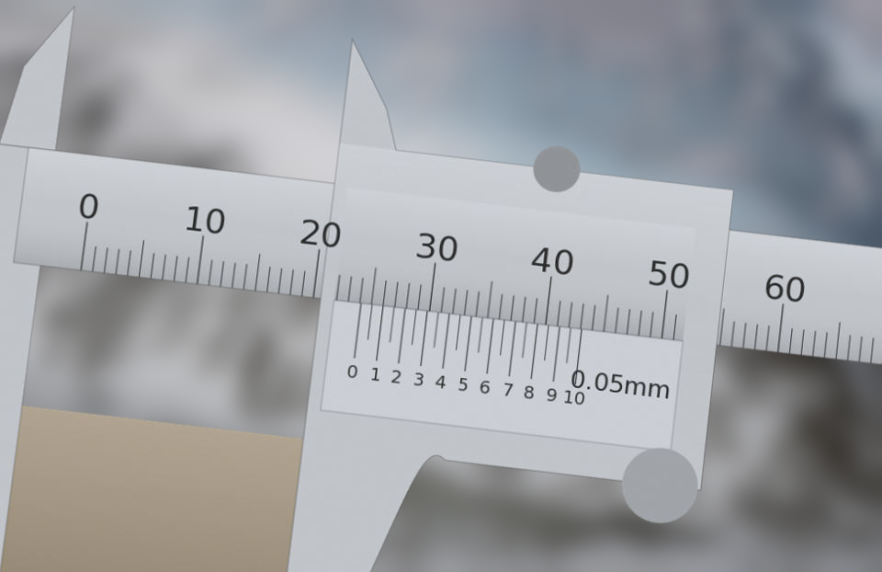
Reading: value=24.1 unit=mm
